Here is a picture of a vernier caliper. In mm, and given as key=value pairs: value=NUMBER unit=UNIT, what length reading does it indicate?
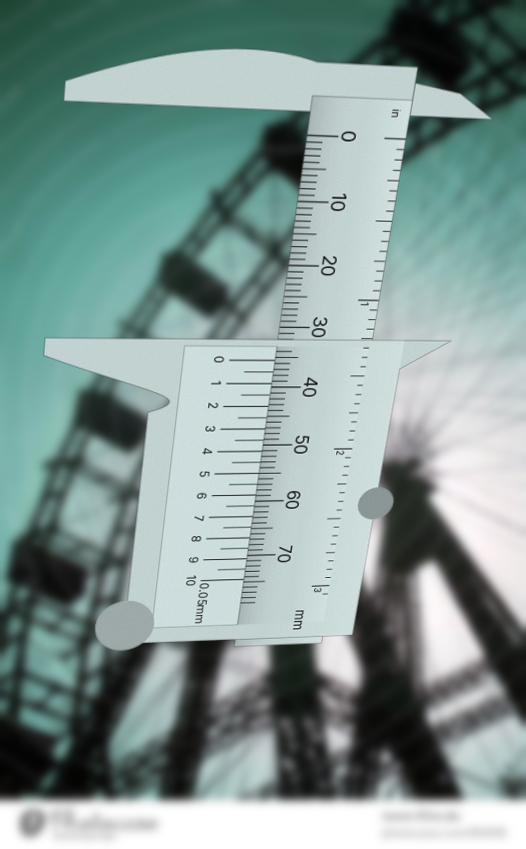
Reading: value=35.5 unit=mm
